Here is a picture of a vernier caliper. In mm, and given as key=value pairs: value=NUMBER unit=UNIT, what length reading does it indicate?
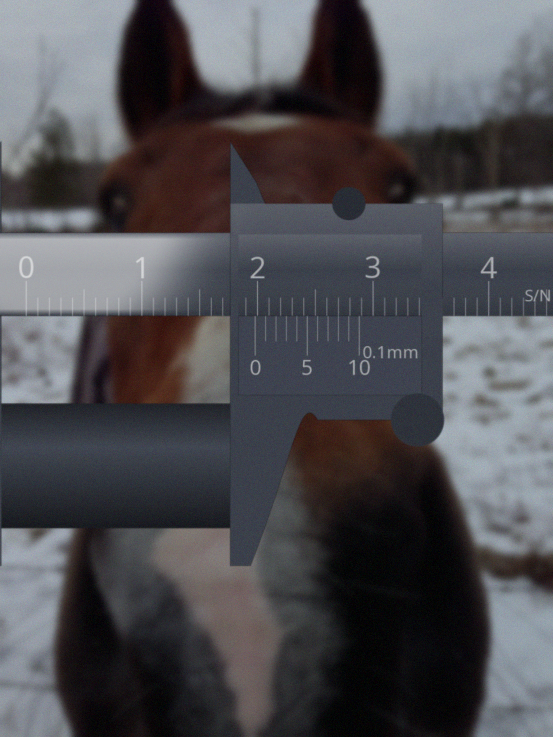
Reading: value=19.8 unit=mm
